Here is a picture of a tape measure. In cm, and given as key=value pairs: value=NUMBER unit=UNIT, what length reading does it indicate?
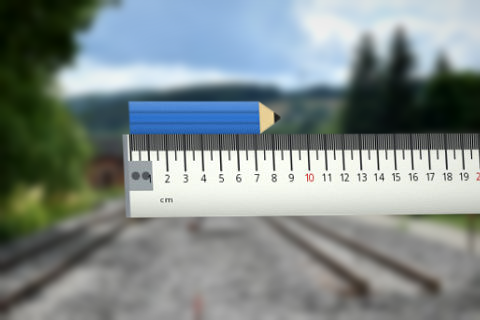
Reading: value=8.5 unit=cm
